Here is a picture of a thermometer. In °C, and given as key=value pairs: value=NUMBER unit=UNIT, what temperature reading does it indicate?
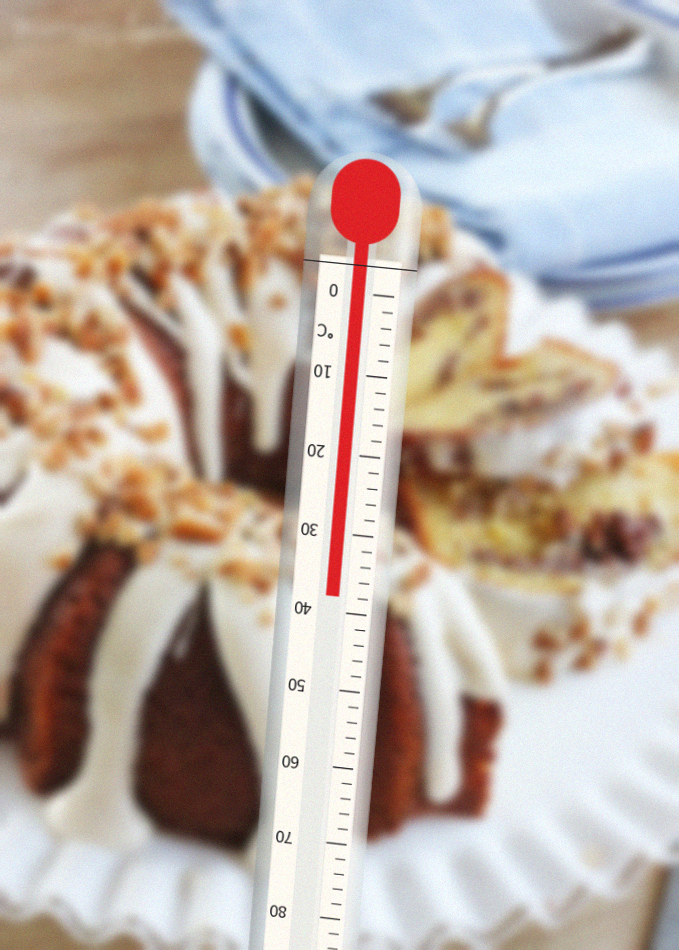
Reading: value=38 unit=°C
